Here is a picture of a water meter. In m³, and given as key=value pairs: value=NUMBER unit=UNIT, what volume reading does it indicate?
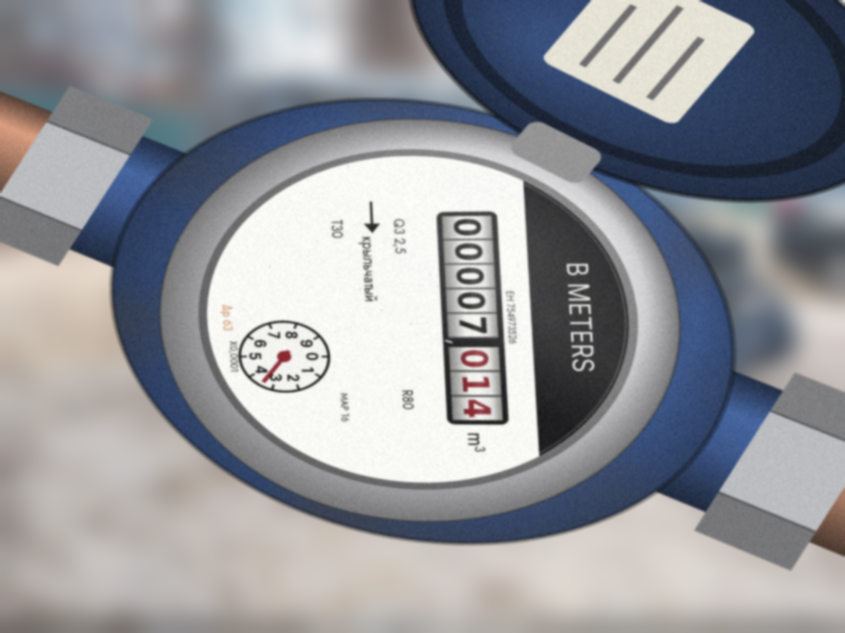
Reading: value=7.0143 unit=m³
